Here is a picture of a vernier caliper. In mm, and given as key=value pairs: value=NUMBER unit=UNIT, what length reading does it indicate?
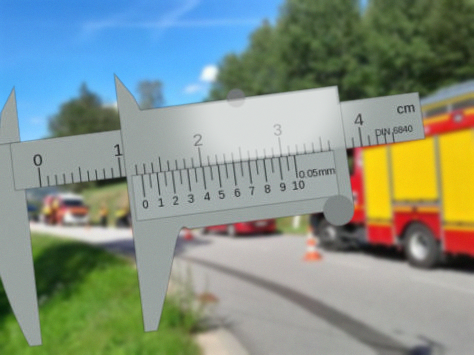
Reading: value=12.6 unit=mm
